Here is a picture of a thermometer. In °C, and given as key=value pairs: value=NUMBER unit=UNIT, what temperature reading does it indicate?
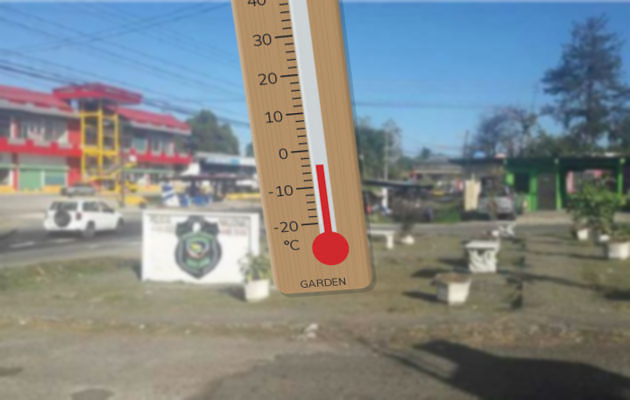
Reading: value=-4 unit=°C
